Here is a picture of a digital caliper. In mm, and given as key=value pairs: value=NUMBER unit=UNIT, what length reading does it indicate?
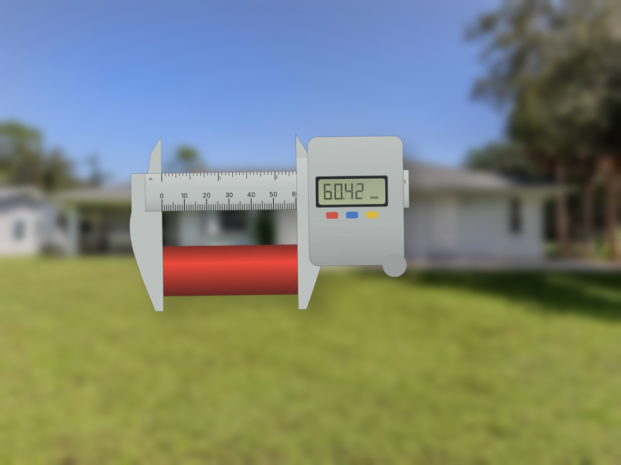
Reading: value=60.42 unit=mm
